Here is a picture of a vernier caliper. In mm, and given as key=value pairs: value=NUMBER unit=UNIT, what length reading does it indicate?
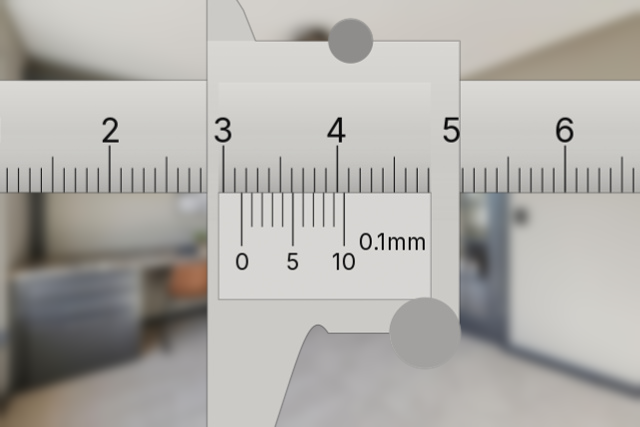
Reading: value=31.6 unit=mm
